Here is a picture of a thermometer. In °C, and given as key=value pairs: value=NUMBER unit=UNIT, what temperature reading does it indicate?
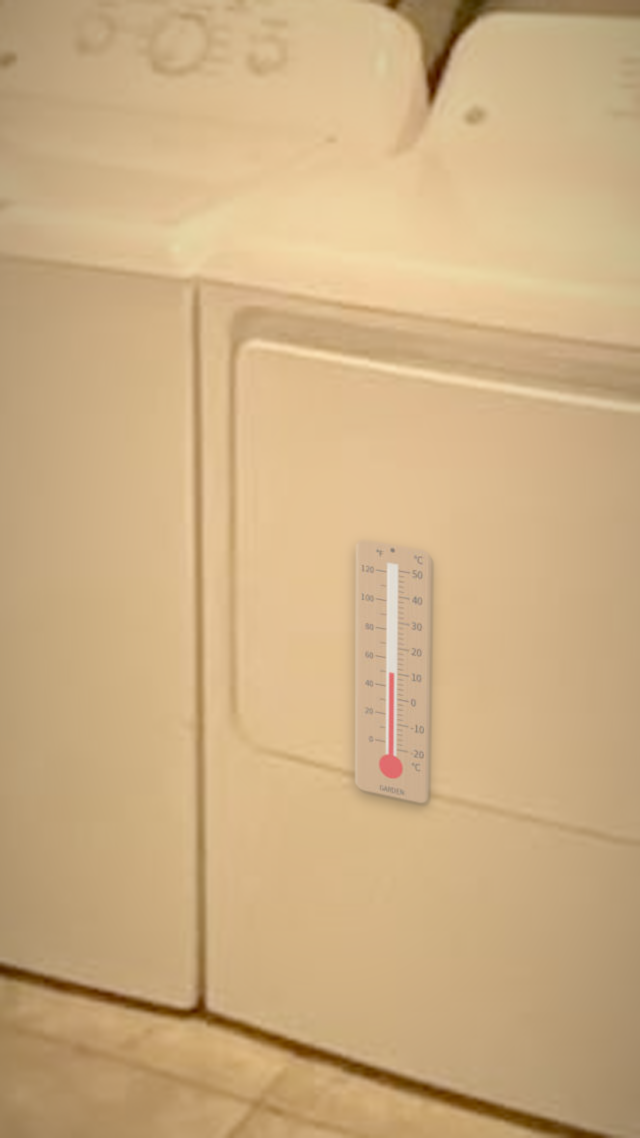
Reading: value=10 unit=°C
